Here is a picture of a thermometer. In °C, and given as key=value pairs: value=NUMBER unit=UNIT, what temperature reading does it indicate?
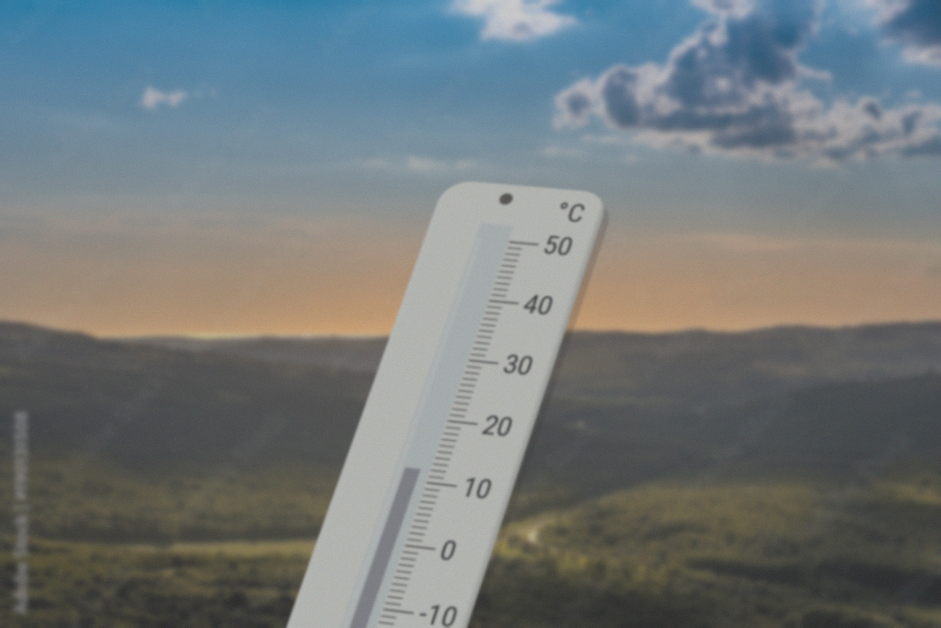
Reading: value=12 unit=°C
